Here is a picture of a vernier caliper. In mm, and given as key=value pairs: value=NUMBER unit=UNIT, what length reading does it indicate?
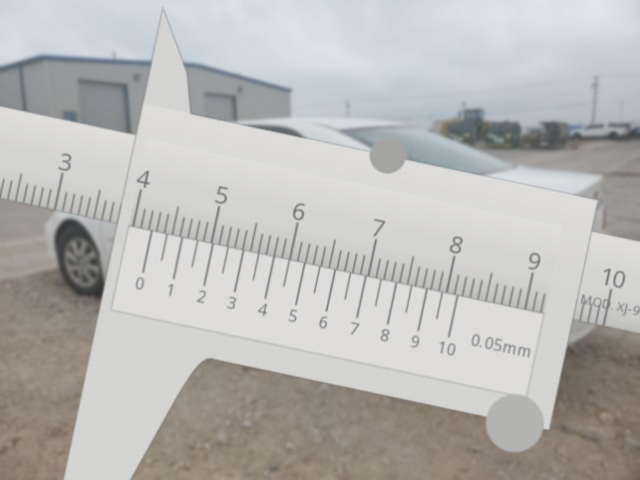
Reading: value=42.4 unit=mm
